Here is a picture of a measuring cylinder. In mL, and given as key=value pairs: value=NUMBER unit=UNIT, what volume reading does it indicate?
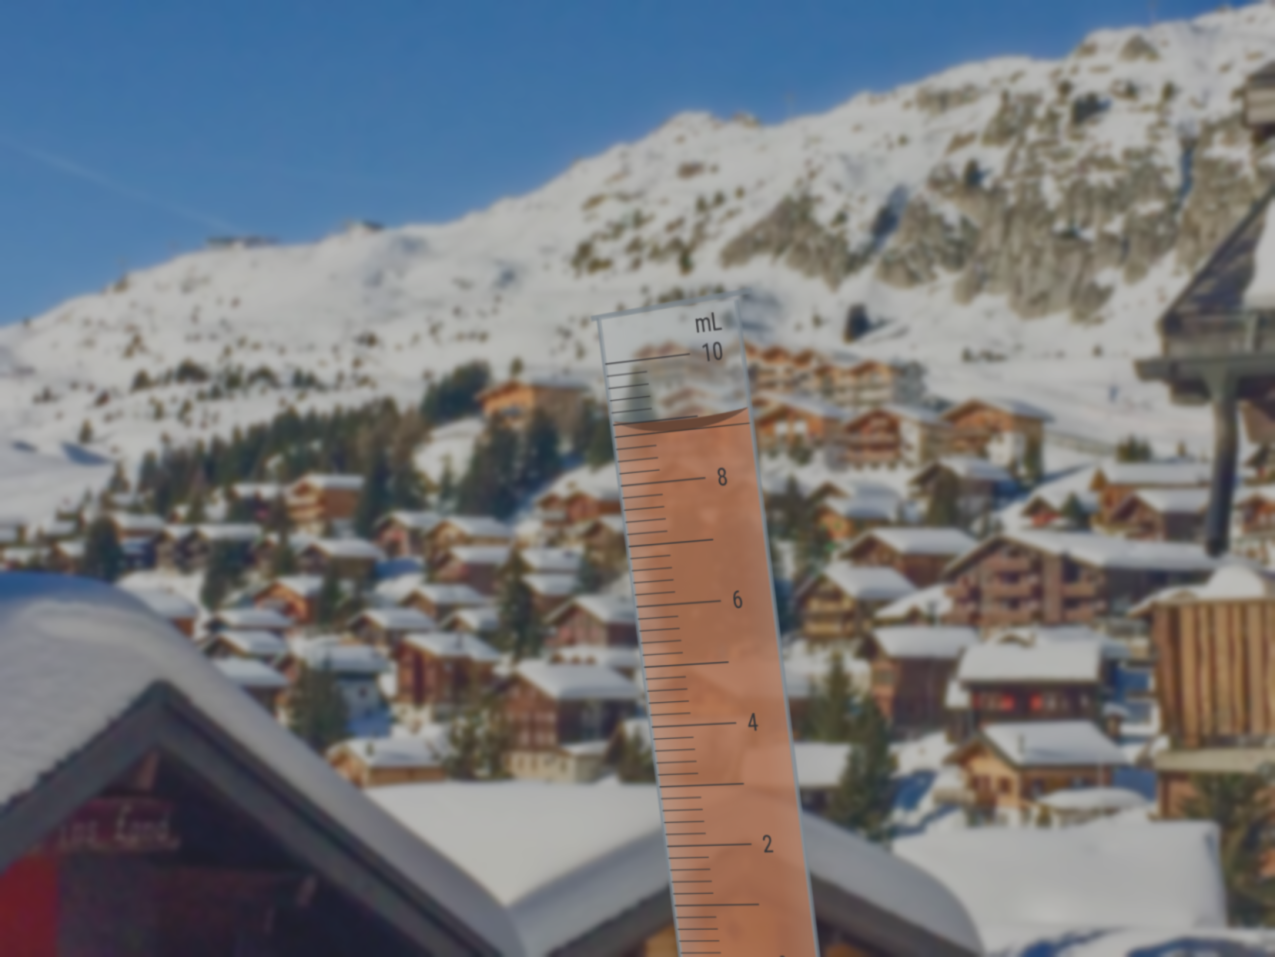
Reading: value=8.8 unit=mL
